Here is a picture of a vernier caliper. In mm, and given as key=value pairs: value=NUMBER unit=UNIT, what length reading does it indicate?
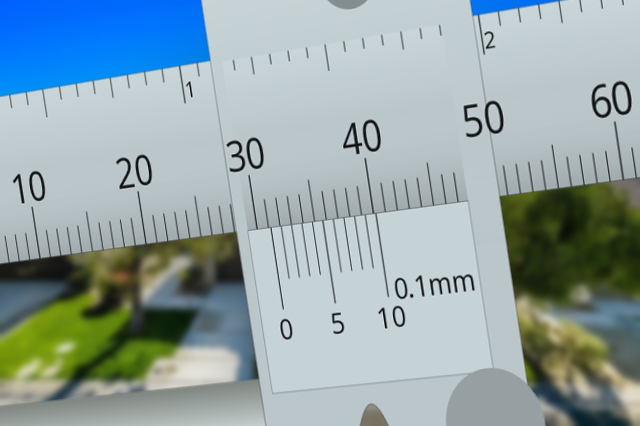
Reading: value=31.2 unit=mm
